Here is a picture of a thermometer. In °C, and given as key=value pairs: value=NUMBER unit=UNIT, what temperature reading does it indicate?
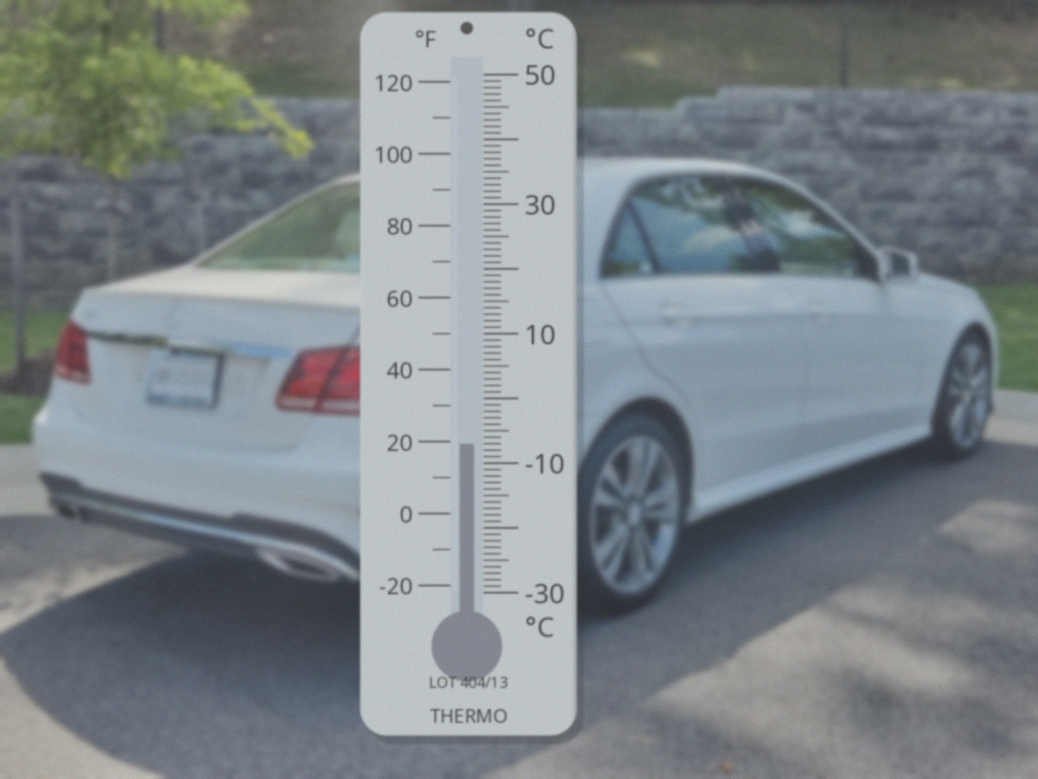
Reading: value=-7 unit=°C
